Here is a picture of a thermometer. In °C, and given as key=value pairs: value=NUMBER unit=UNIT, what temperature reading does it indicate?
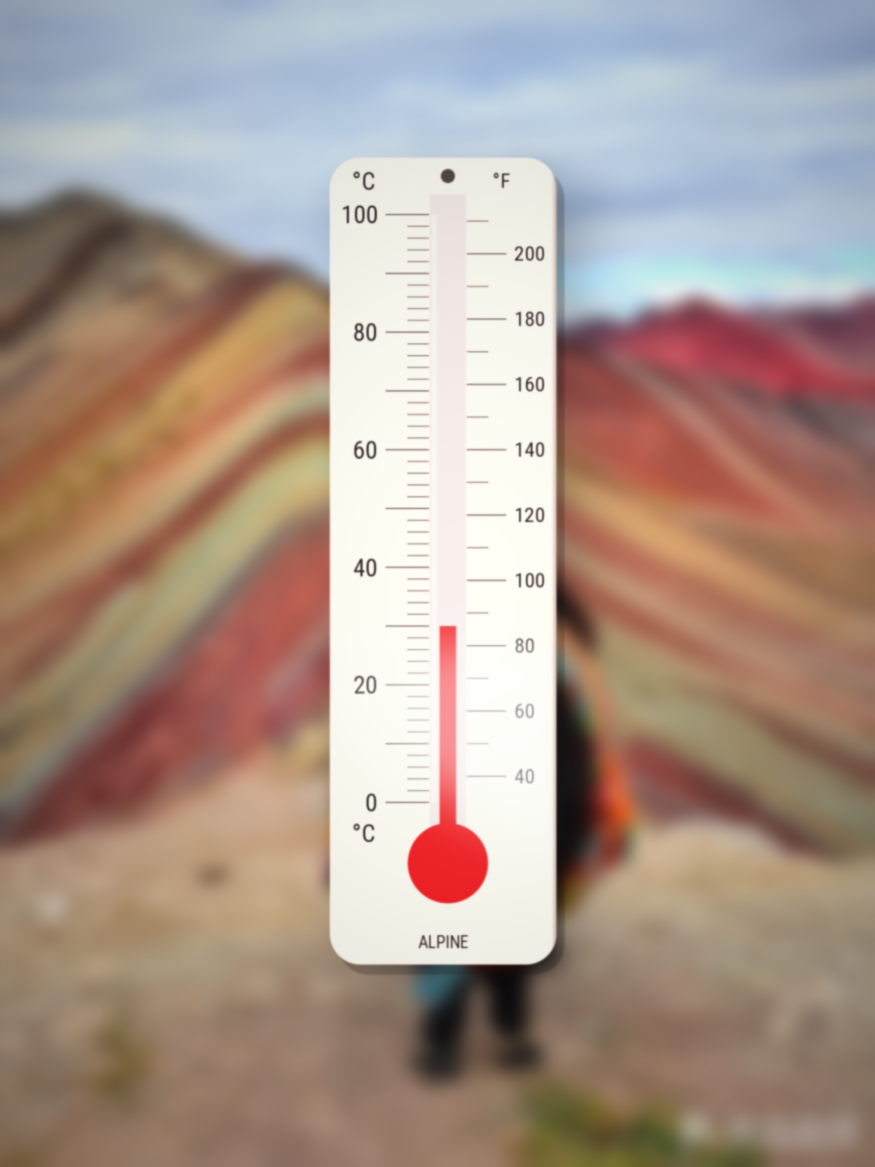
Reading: value=30 unit=°C
